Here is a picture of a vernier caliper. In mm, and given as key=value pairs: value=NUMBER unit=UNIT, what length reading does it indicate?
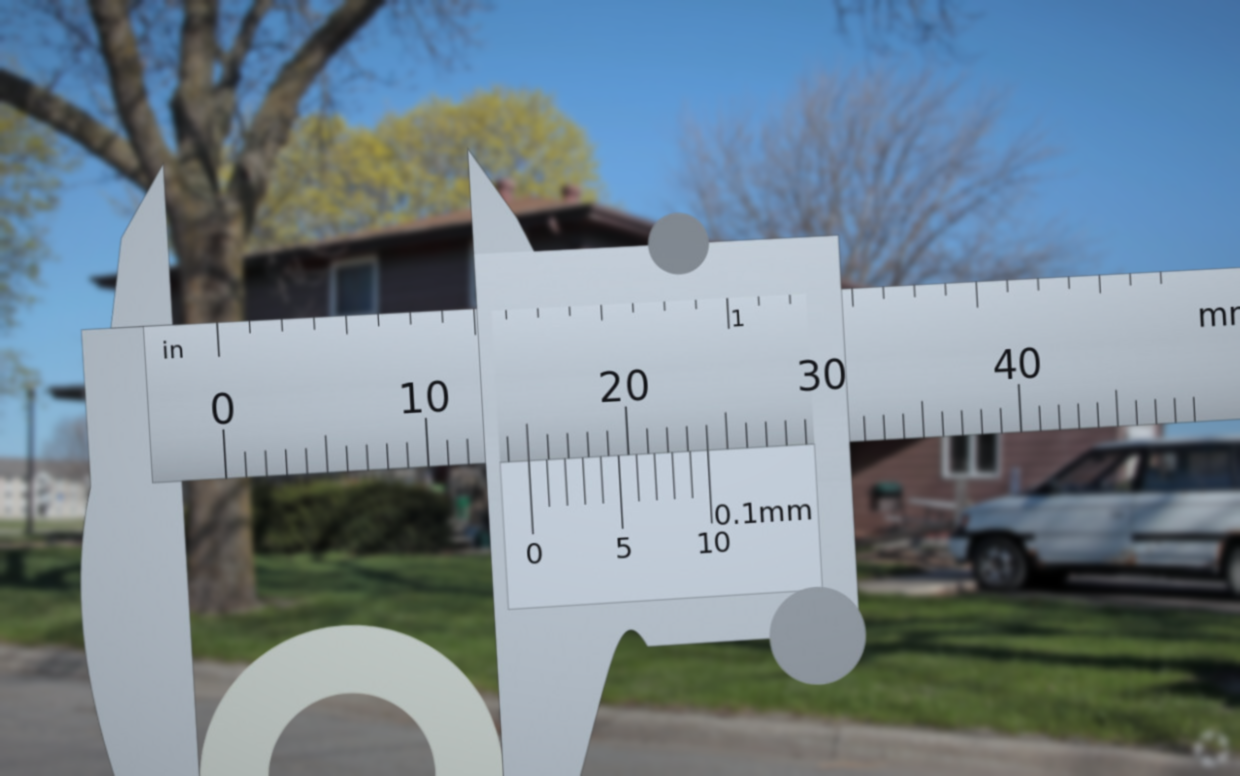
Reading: value=15.0 unit=mm
